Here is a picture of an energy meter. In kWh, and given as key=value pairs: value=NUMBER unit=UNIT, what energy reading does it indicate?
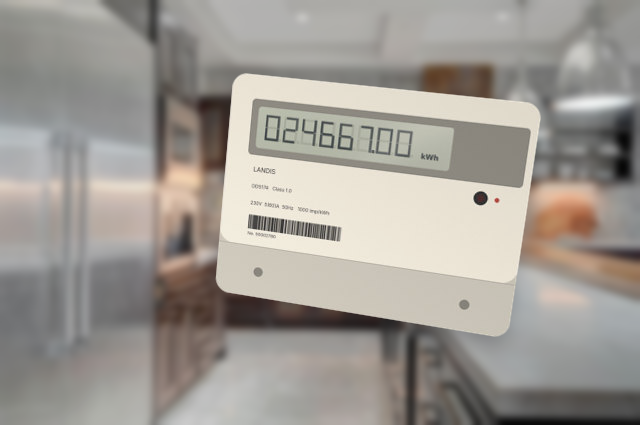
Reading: value=24667.00 unit=kWh
